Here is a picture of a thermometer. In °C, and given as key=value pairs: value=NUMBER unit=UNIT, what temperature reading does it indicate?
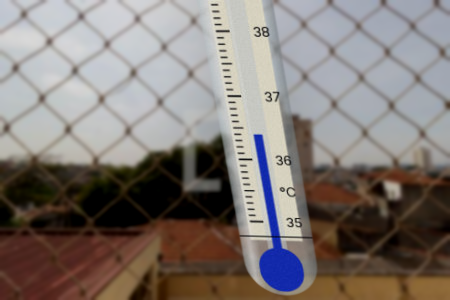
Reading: value=36.4 unit=°C
